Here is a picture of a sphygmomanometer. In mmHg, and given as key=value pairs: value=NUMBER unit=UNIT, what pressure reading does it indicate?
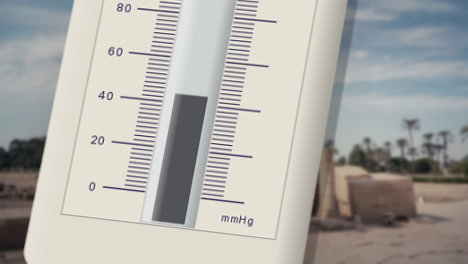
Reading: value=44 unit=mmHg
